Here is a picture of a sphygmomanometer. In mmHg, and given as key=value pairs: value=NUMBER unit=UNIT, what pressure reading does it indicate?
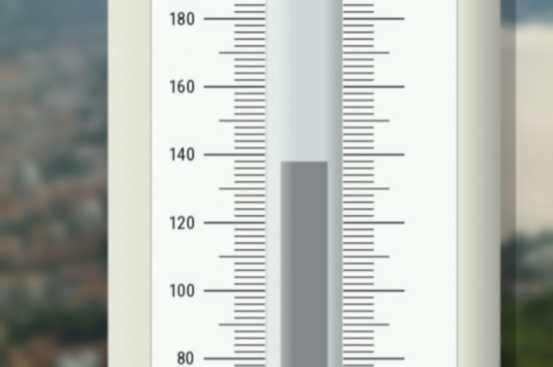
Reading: value=138 unit=mmHg
